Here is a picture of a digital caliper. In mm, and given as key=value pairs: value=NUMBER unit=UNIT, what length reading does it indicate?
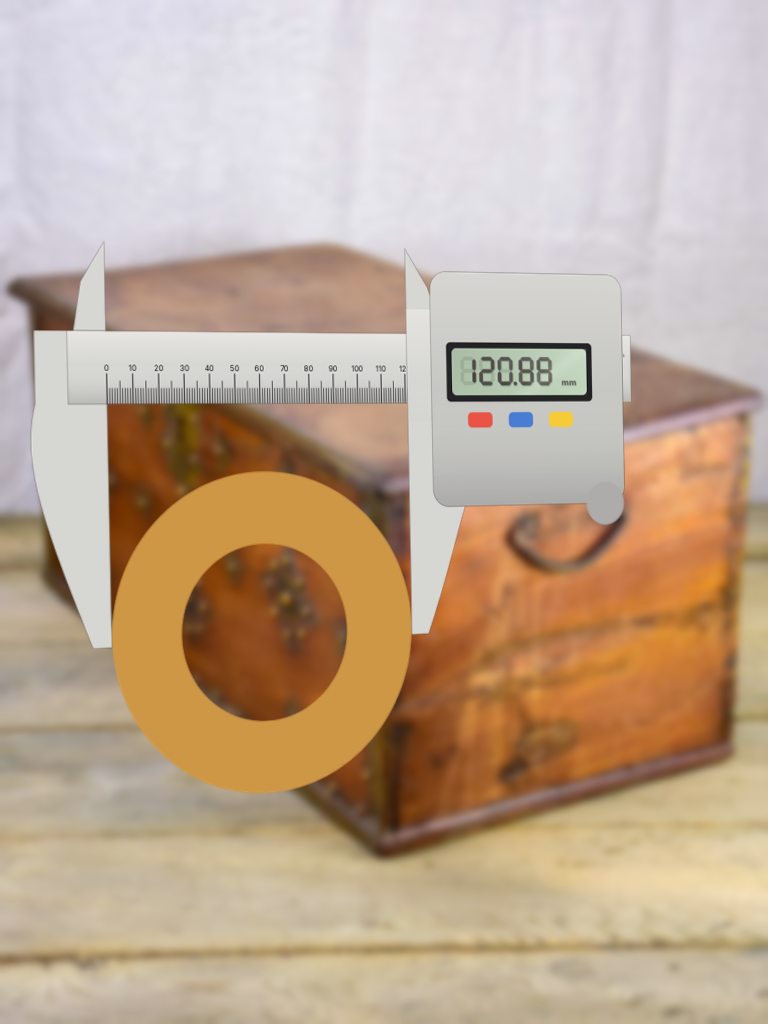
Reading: value=120.88 unit=mm
